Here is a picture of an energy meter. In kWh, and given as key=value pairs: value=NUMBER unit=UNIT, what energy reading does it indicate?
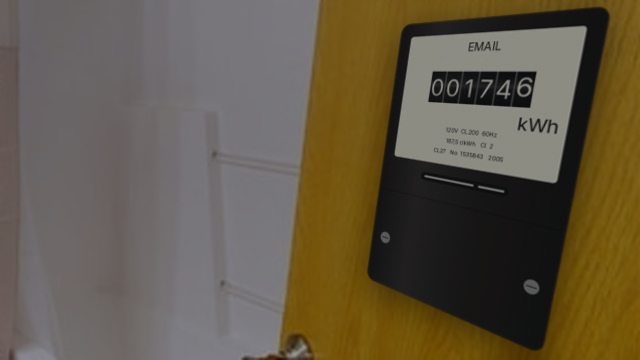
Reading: value=1746 unit=kWh
